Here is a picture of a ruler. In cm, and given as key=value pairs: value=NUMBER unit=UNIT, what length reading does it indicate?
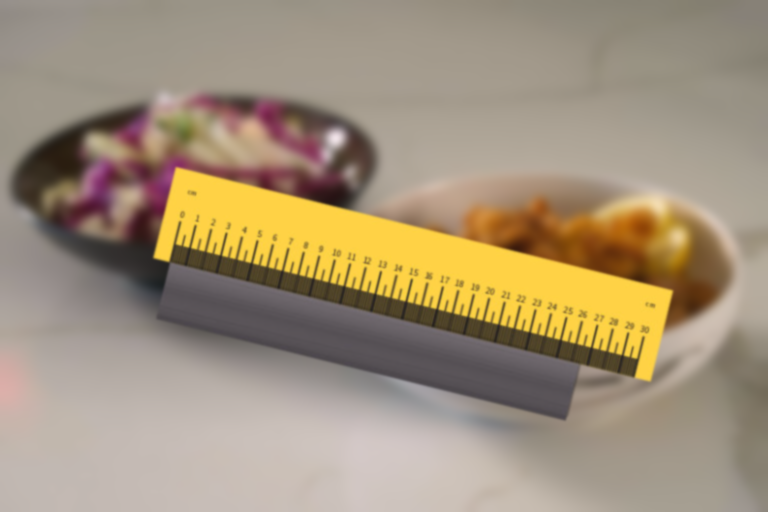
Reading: value=26.5 unit=cm
